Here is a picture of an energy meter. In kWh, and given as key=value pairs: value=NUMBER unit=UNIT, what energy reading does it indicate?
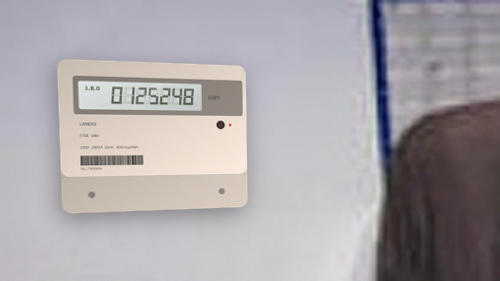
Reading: value=125248 unit=kWh
